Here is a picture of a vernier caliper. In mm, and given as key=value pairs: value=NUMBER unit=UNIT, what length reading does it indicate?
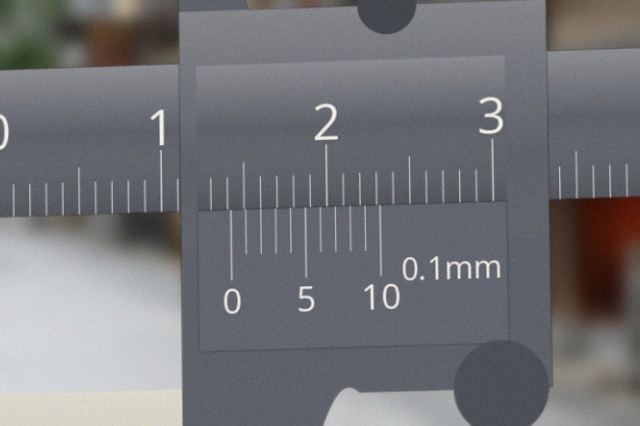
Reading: value=14.2 unit=mm
